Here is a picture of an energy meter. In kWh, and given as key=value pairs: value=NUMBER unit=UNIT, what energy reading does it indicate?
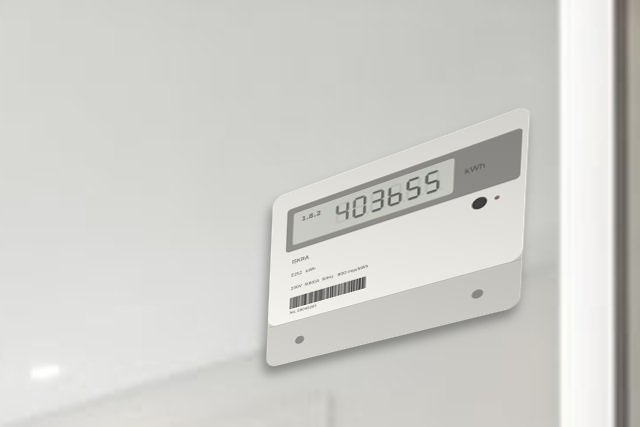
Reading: value=403655 unit=kWh
